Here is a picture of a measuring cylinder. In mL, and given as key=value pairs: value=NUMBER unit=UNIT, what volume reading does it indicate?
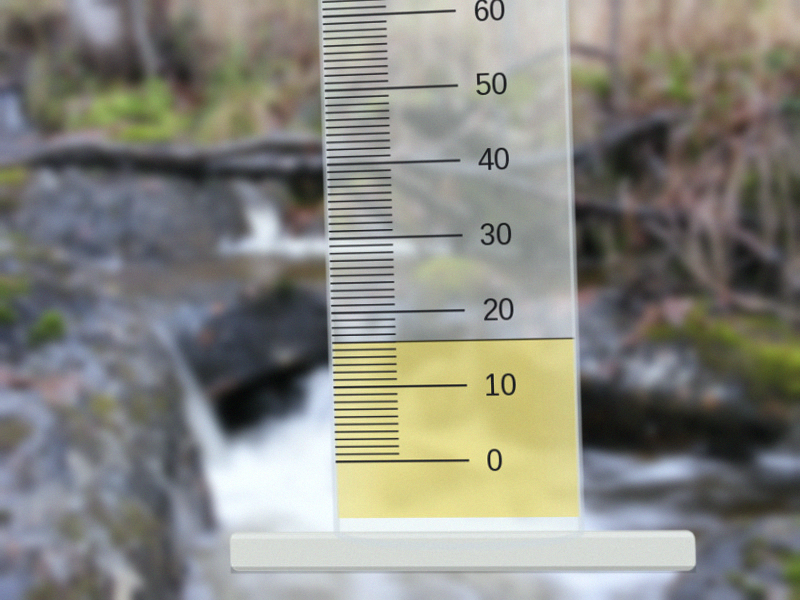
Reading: value=16 unit=mL
